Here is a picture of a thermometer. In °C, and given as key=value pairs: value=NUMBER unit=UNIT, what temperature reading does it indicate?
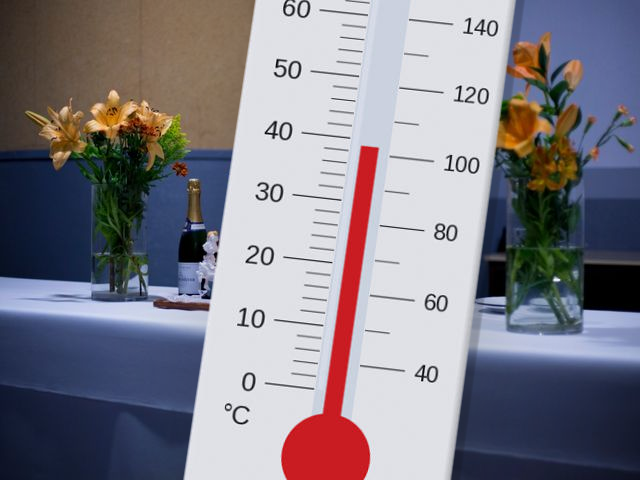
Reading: value=39 unit=°C
